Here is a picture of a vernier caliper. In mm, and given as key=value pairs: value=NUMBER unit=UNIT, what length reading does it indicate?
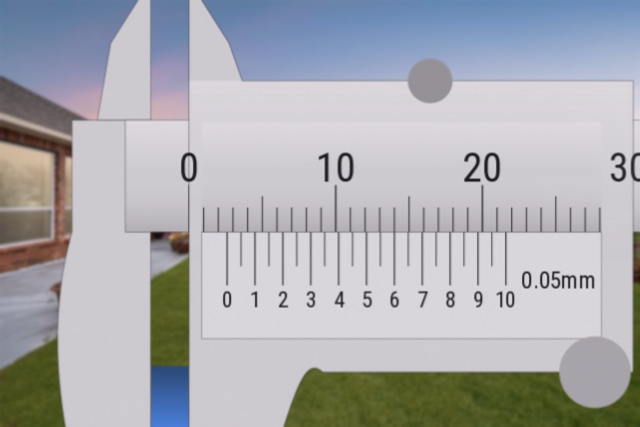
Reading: value=2.6 unit=mm
